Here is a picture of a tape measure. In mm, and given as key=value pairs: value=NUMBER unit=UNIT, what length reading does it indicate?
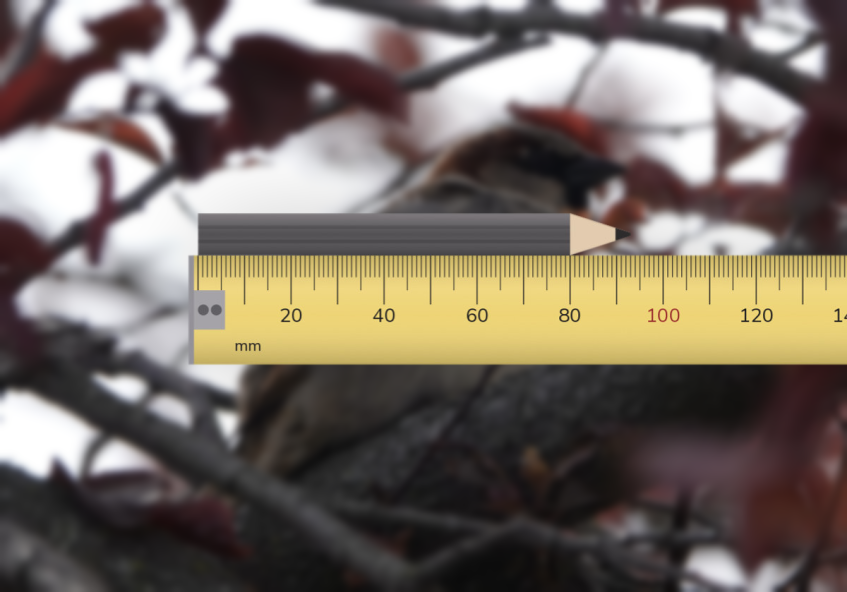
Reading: value=93 unit=mm
